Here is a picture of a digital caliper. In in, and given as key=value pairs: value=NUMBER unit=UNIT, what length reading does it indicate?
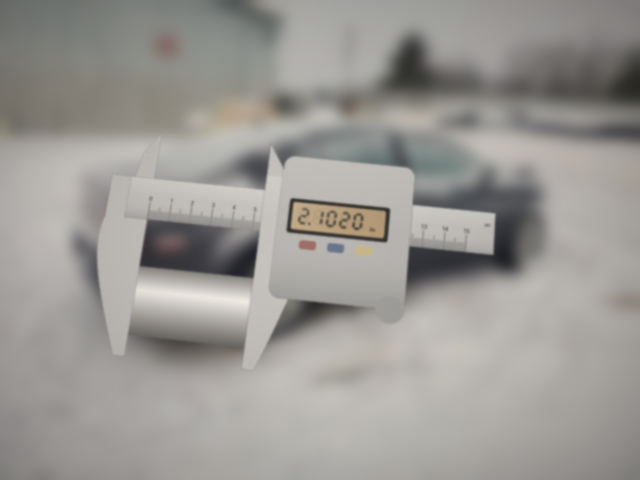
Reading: value=2.1020 unit=in
